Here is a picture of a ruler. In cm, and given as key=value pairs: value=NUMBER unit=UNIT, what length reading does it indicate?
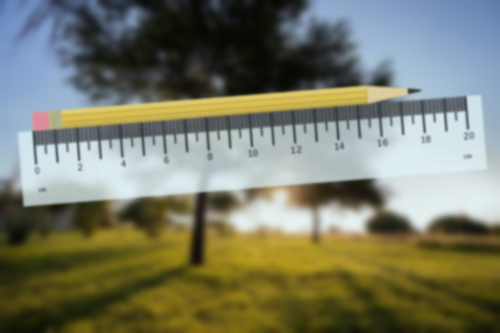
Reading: value=18 unit=cm
